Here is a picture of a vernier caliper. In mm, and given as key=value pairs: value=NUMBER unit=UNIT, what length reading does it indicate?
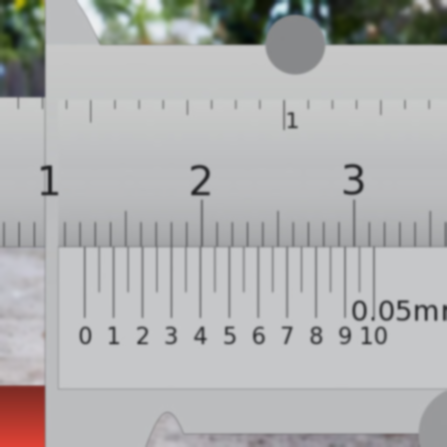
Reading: value=12.3 unit=mm
